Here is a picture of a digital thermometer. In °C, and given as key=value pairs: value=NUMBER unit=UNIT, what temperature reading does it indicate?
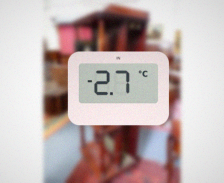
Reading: value=-2.7 unit=°C
